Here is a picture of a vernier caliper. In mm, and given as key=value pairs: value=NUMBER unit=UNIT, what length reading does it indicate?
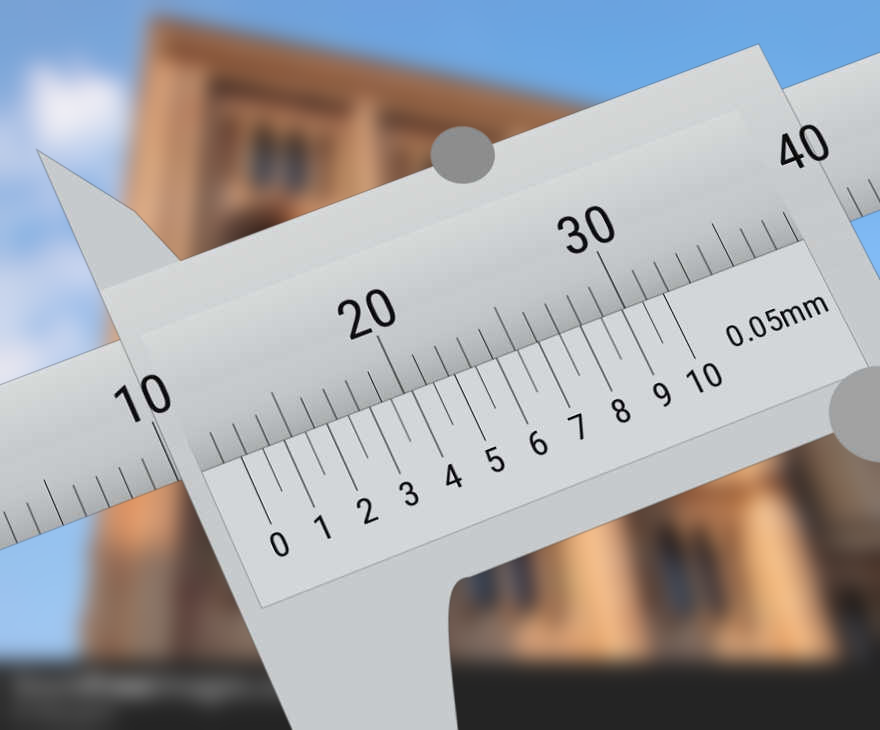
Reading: value=12.75 unit=mm
